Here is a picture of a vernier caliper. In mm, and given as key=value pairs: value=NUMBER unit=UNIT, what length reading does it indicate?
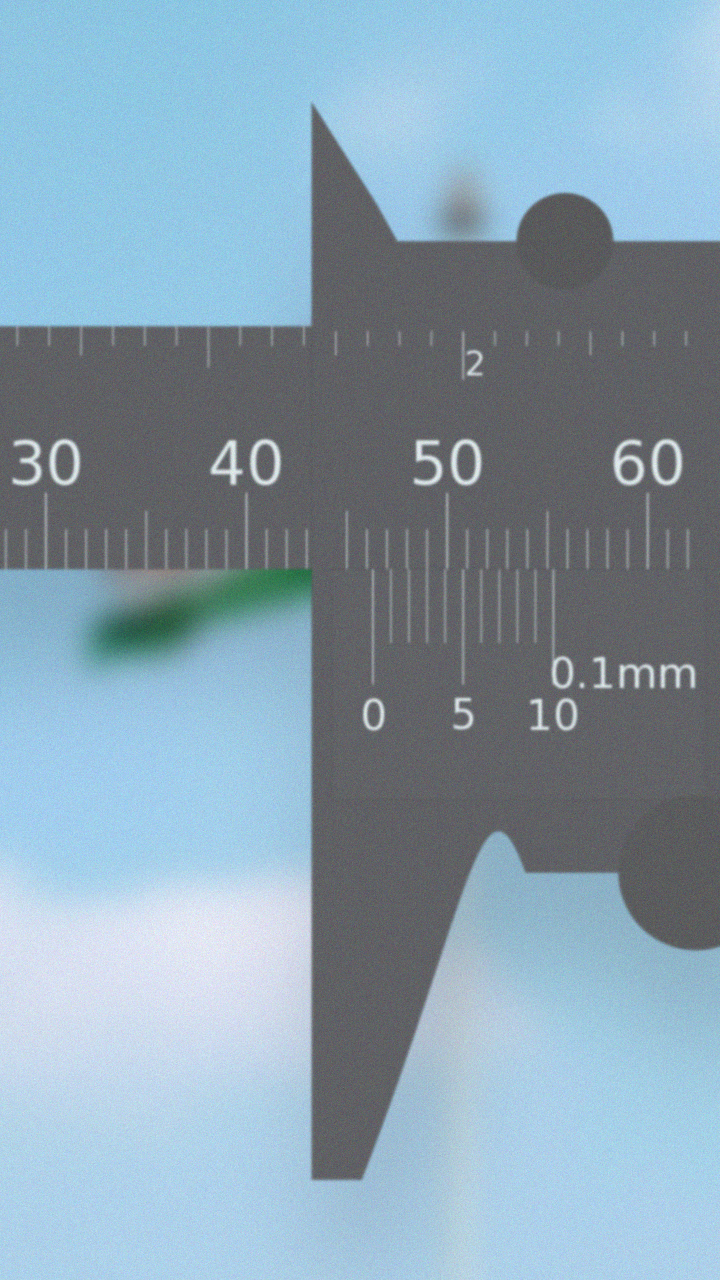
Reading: value=46.3 unit=mm
